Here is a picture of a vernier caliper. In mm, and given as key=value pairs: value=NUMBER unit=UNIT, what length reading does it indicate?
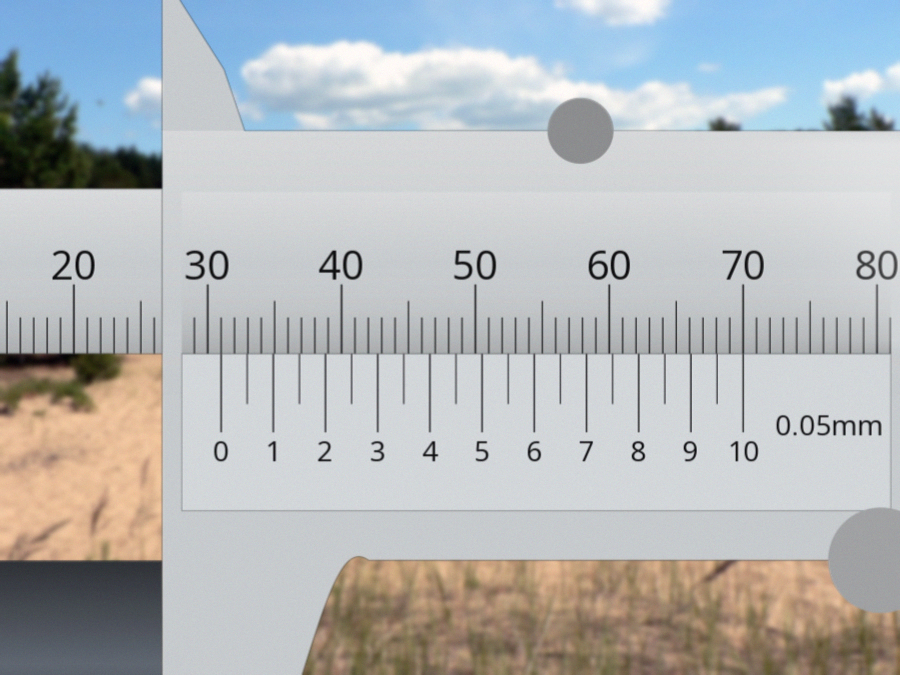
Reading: value=31.0 unit=mm
